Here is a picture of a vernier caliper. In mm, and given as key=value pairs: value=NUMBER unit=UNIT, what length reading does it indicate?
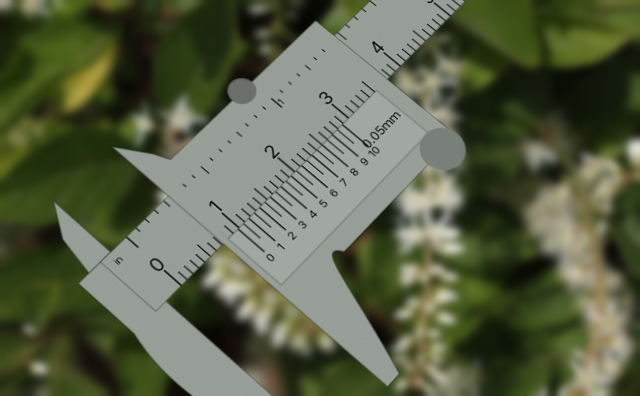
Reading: value=9.8 unit=mm
